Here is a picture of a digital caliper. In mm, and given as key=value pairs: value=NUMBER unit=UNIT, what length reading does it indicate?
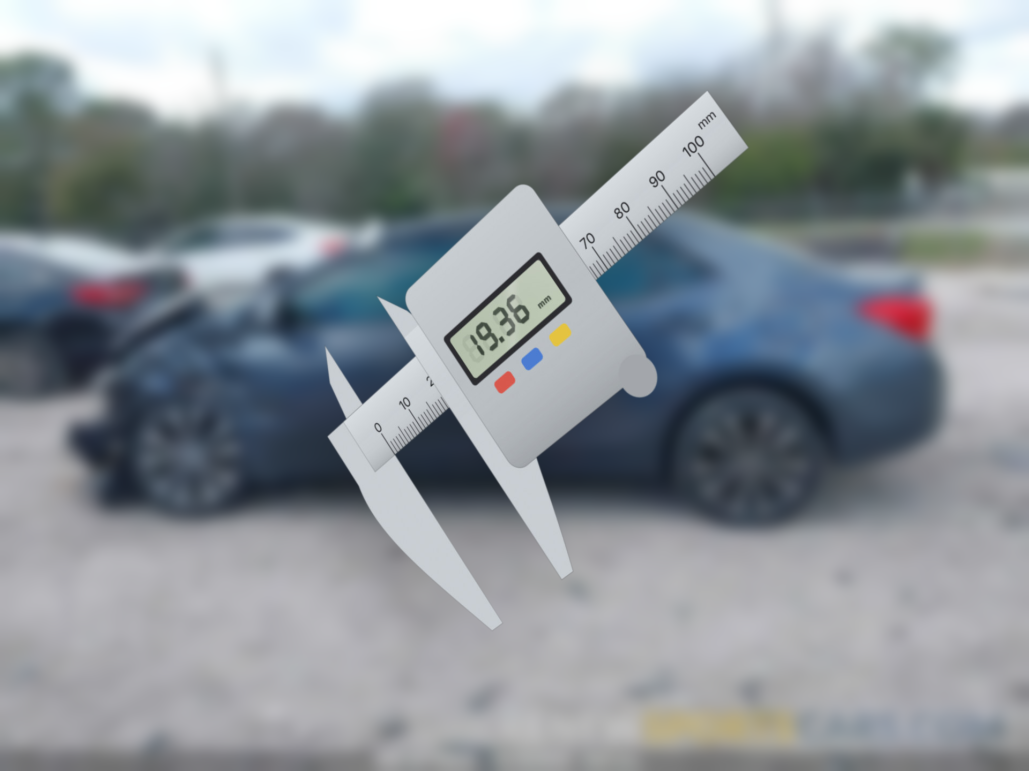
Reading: value=19.36 unit=mm
